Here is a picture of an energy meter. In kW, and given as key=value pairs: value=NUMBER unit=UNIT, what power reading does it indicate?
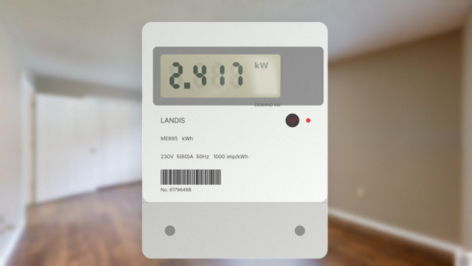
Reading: value=2.417 unit=kW
